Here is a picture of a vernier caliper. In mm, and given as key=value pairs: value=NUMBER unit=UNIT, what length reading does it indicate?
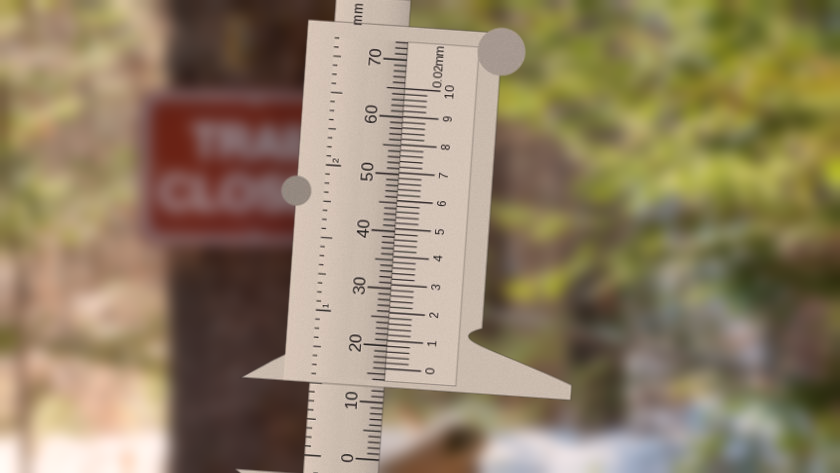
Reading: value=16.0 unit=mm
